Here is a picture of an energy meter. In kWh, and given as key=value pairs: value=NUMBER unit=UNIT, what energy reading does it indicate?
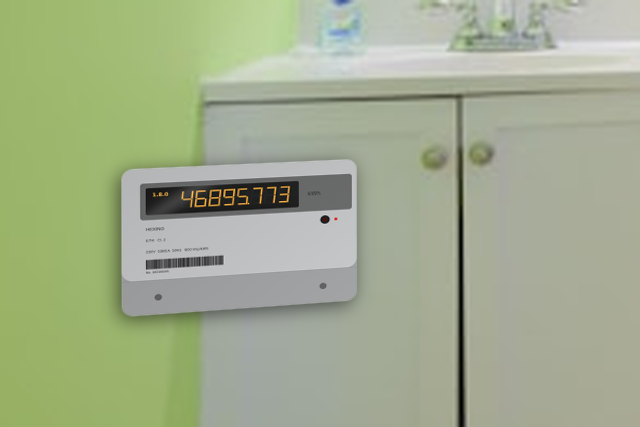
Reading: value=46895.773 unit=kWh
